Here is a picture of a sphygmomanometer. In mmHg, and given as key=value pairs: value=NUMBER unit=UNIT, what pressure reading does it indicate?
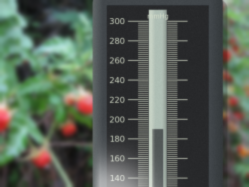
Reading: value=190 unit=mmHg
